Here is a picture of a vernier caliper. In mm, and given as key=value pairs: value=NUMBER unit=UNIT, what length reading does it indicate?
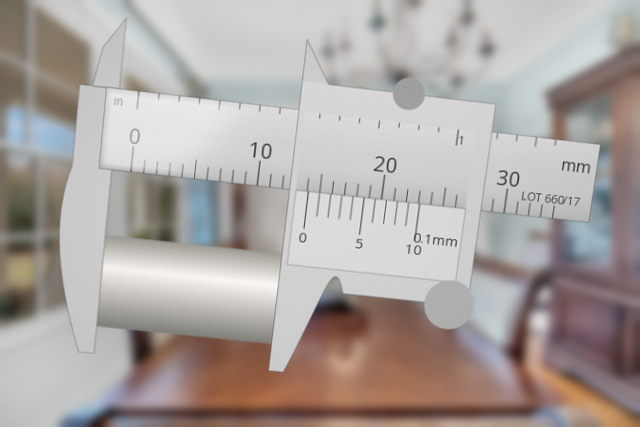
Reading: value=14.1 unit=mm
